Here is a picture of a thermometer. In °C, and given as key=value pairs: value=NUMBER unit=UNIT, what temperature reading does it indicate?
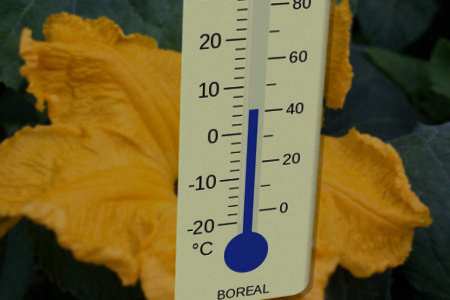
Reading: value=5 unit=°C
